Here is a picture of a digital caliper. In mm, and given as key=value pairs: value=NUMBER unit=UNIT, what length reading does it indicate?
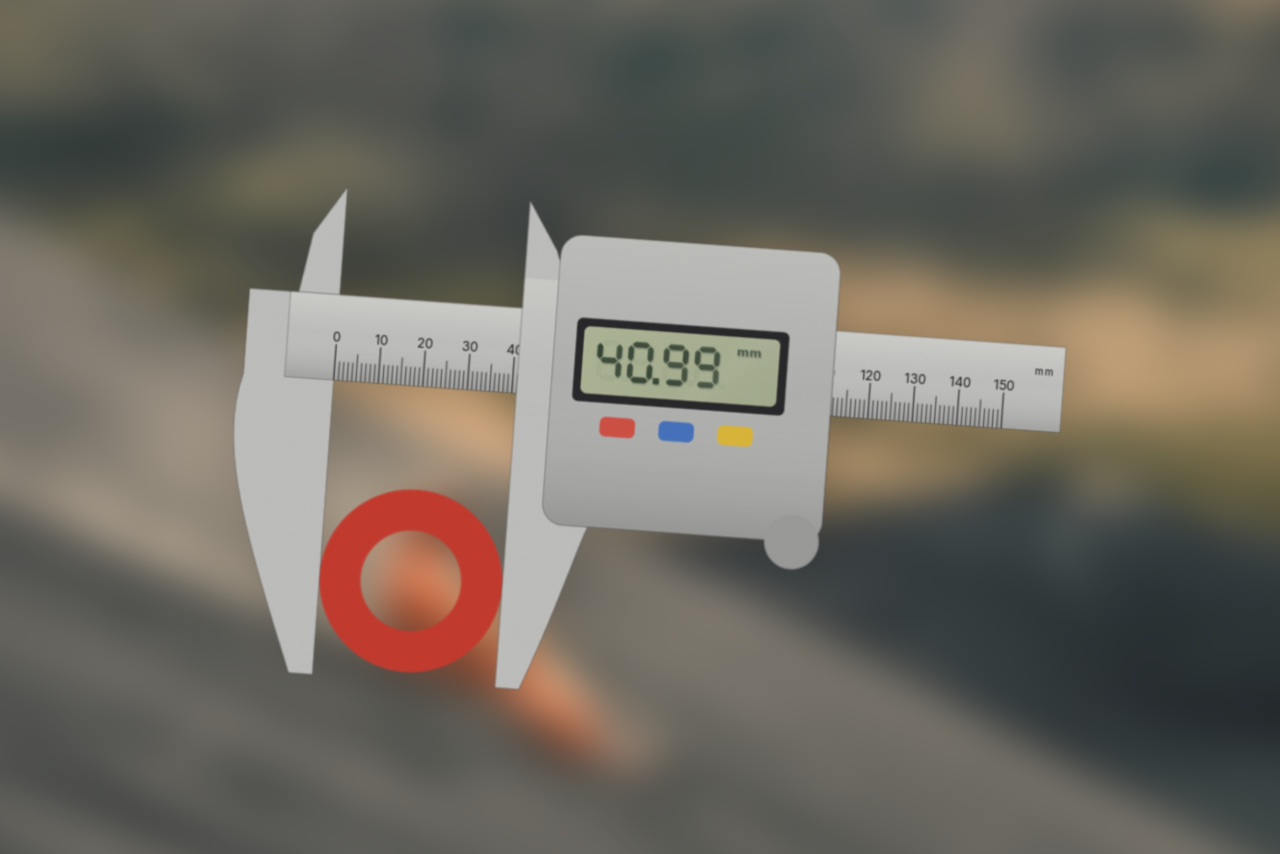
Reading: value=40.99 unit=mm
